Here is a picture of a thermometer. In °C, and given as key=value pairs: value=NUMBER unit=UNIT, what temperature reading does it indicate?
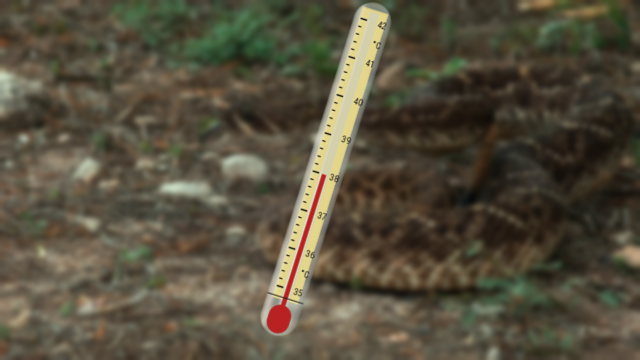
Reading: value=38 unit=°C
